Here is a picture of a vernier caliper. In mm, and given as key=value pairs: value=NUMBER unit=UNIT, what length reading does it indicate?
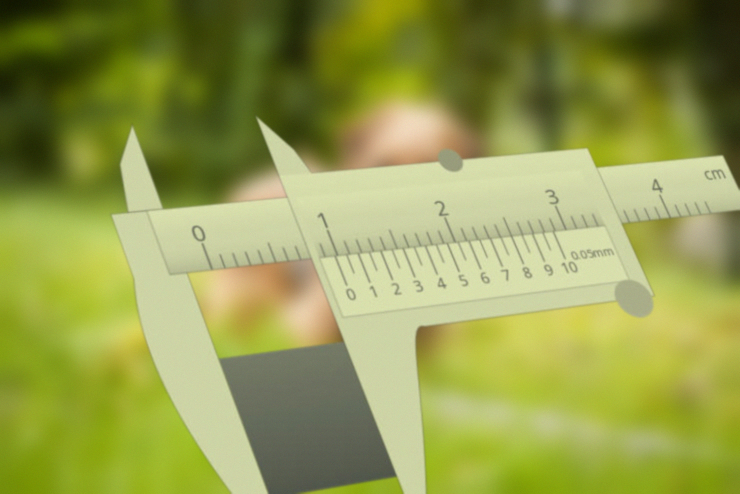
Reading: value=9.8 unit=mm
